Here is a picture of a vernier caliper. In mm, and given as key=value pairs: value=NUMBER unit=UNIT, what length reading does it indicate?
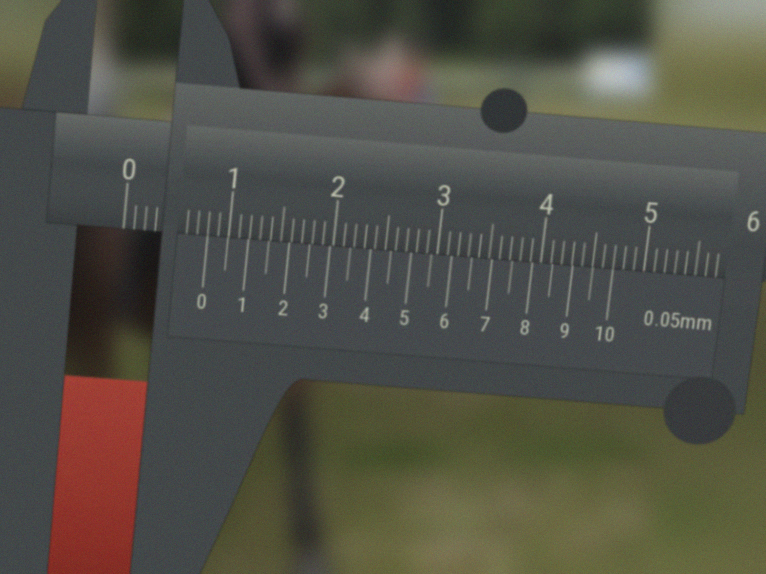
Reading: value=8.0 unit=mm
